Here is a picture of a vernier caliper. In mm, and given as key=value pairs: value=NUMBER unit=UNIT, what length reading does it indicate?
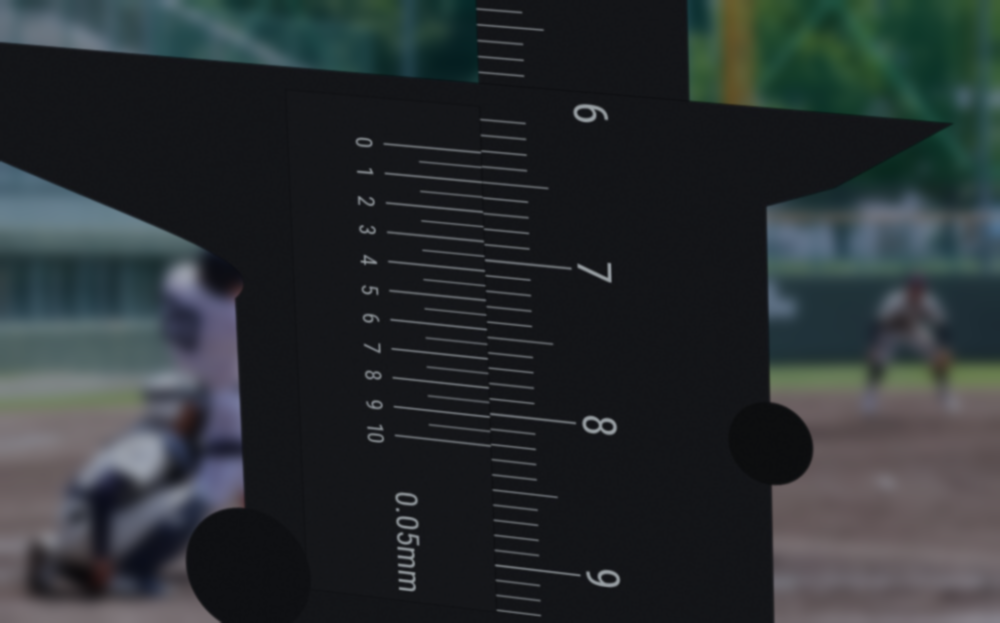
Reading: value=63.1 unit=mm
